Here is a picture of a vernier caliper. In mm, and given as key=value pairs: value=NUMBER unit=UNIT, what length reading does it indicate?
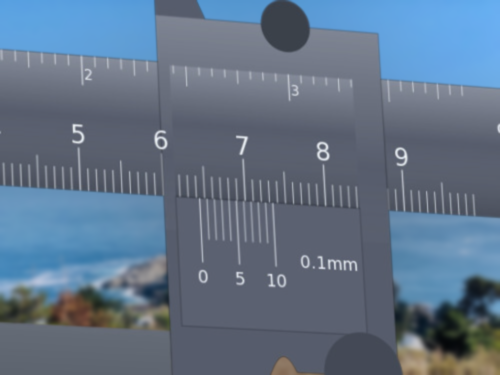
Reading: value=64.4 unit=mm
